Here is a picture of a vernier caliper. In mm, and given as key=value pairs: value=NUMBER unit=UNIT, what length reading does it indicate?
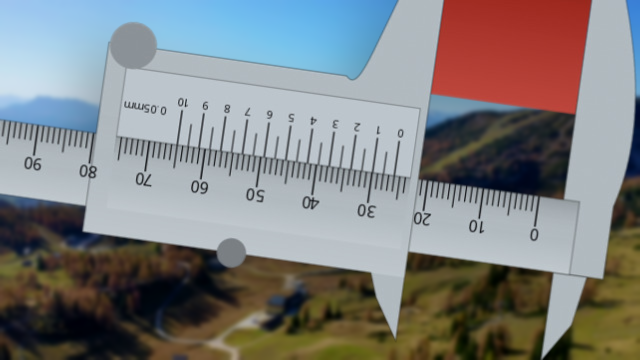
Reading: value=26.0 unit=mm
